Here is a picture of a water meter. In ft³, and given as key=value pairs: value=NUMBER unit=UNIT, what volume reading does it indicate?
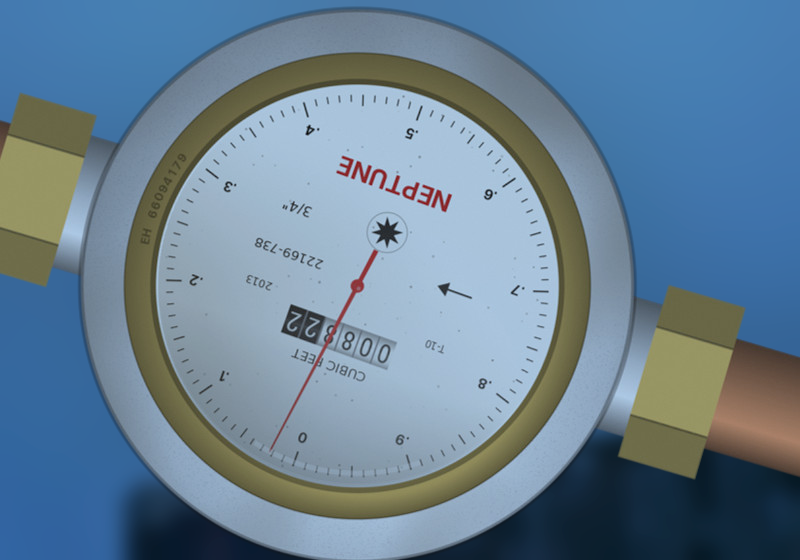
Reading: value=8822.02 unit=ft³
